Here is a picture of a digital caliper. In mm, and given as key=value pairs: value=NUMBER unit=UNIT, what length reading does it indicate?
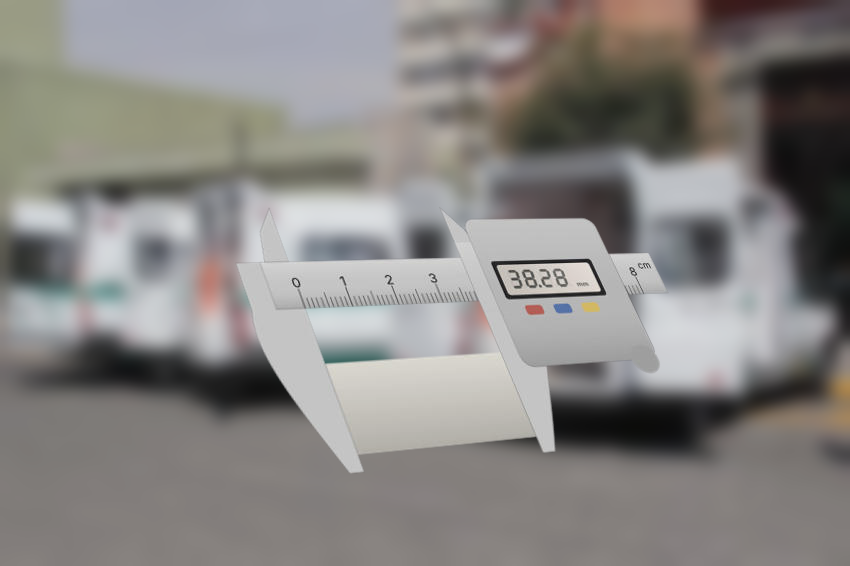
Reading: value=38.28 unit=mm
